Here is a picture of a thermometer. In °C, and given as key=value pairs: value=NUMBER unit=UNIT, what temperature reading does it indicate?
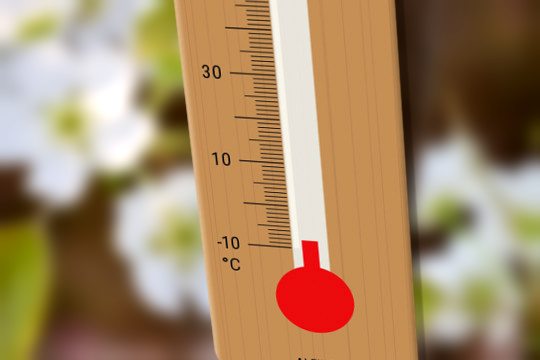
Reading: value=-8 unit=°C
